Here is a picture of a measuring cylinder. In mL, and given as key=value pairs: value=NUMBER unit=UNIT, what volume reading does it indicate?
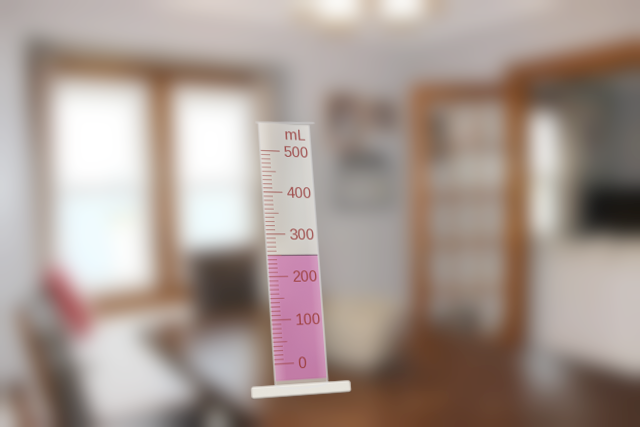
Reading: value=250 unit=mL
